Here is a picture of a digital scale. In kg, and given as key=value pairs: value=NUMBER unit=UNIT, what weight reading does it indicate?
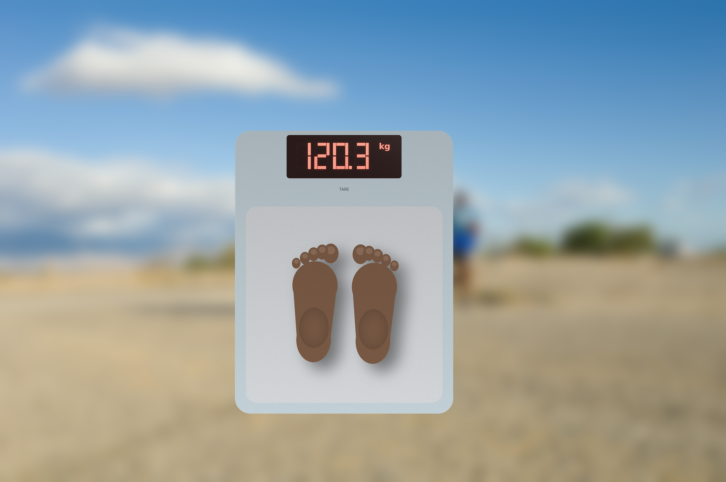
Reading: value=120.3 unit=kg
